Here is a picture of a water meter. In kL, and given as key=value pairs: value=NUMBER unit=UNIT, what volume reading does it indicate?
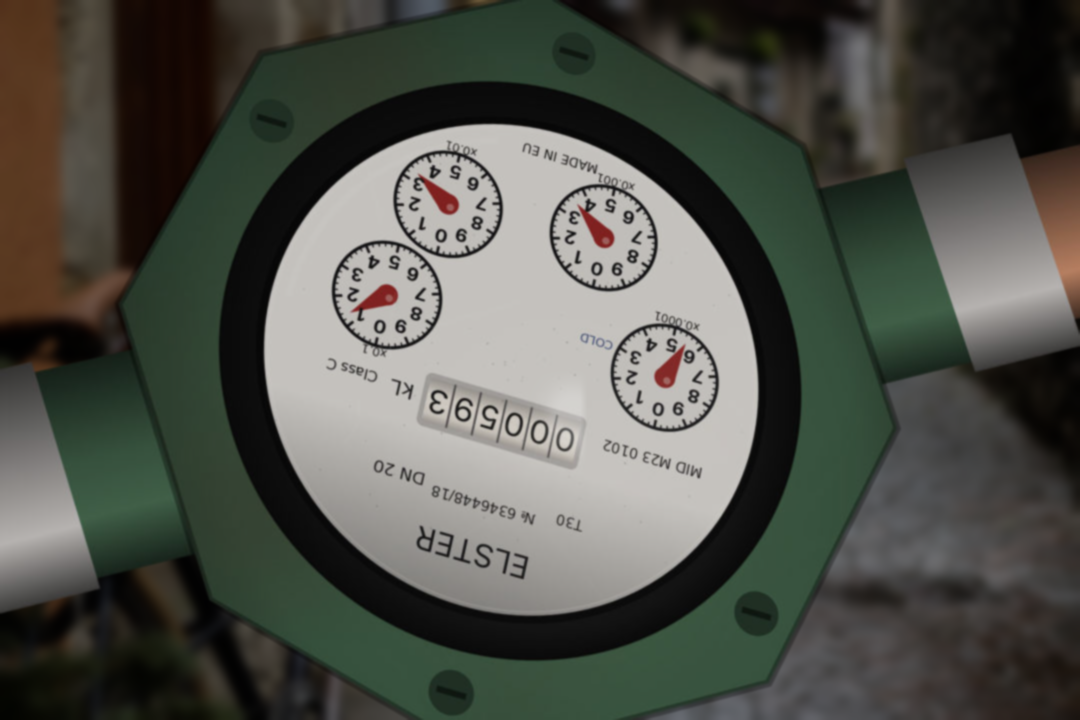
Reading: value=593.1335 unit=kL
